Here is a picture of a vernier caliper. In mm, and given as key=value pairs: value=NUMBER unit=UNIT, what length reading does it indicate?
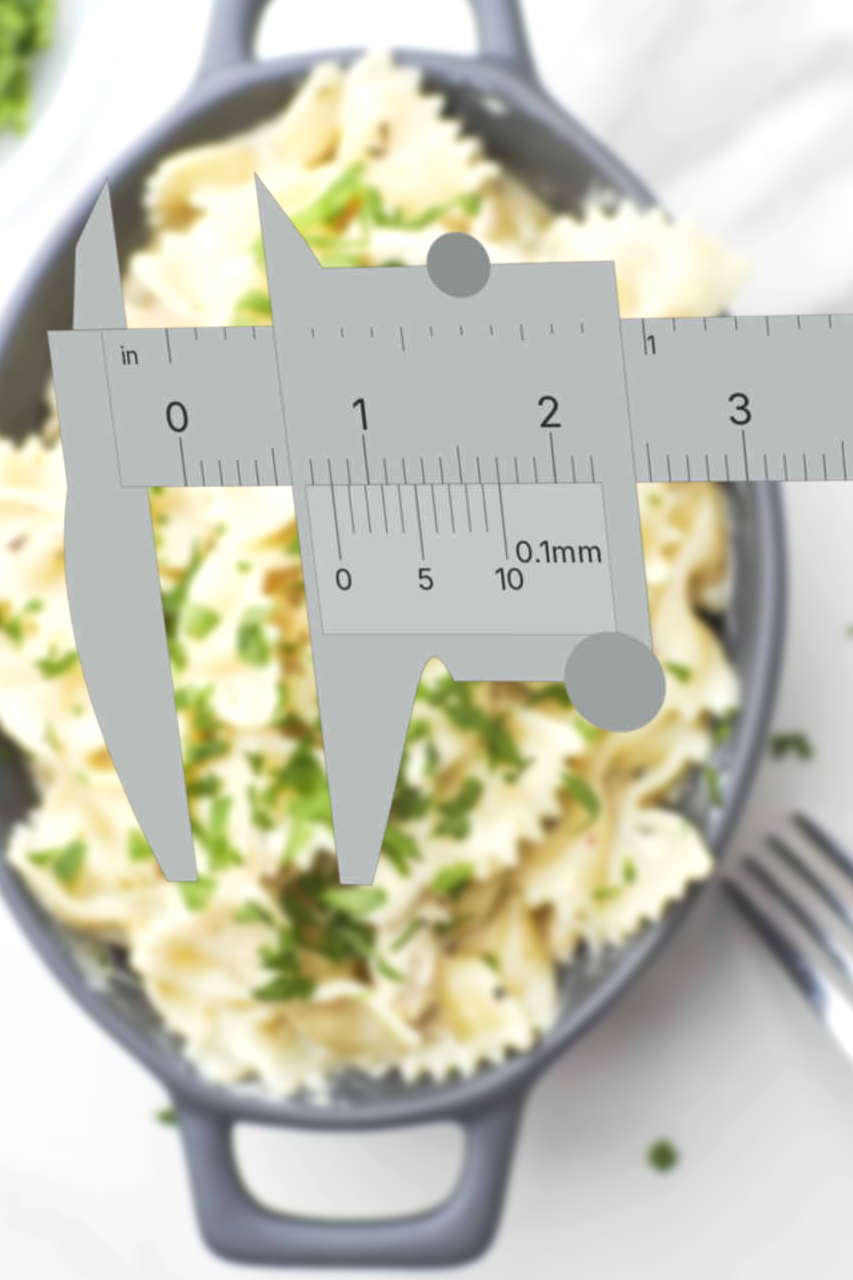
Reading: value=8.0 unit=mm
